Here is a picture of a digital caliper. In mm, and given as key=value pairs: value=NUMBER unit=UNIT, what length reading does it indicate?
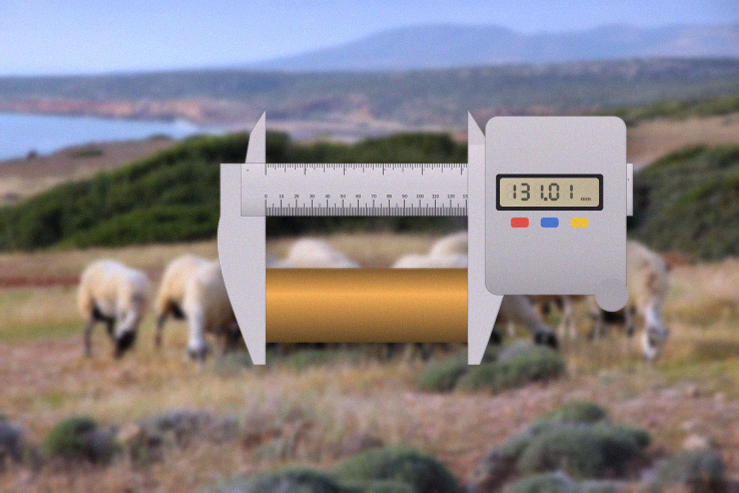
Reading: value=131.01 unit=mm
